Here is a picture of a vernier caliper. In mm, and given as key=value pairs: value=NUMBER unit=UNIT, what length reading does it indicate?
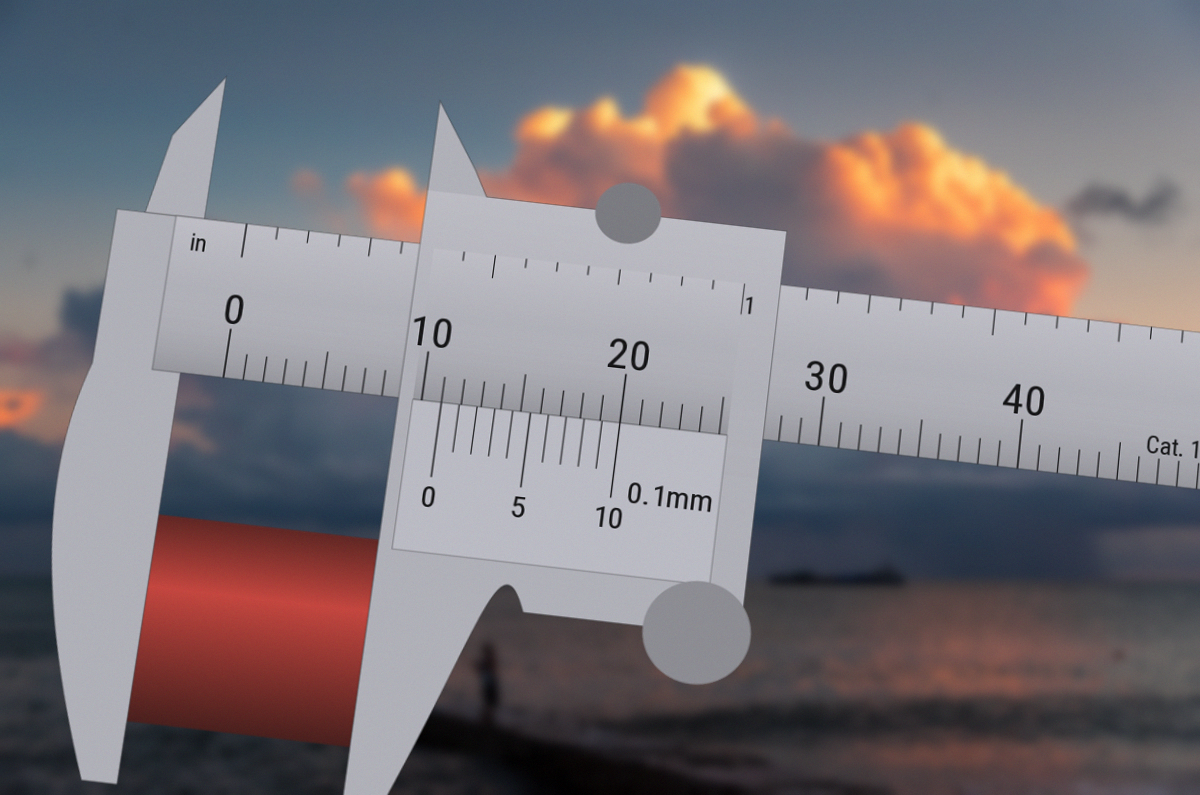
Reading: value=11.0 unit=mm
